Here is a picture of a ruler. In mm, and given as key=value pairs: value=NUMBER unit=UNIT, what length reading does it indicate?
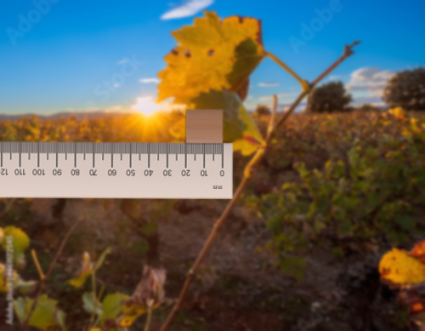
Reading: value=20 unit=mm
